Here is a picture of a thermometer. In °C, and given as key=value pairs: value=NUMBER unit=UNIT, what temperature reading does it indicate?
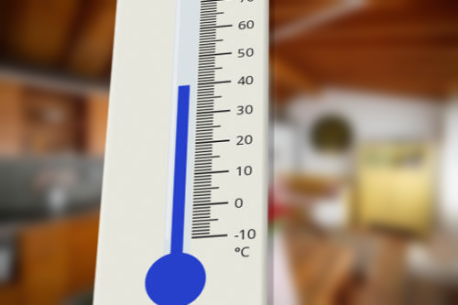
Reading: value=40 unit=°C
